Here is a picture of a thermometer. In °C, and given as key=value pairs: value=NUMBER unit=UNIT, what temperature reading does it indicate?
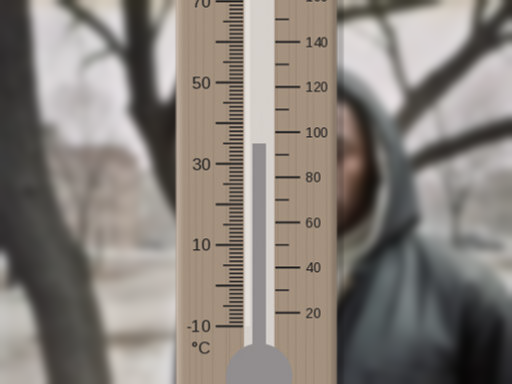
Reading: value=35 unit=°C
